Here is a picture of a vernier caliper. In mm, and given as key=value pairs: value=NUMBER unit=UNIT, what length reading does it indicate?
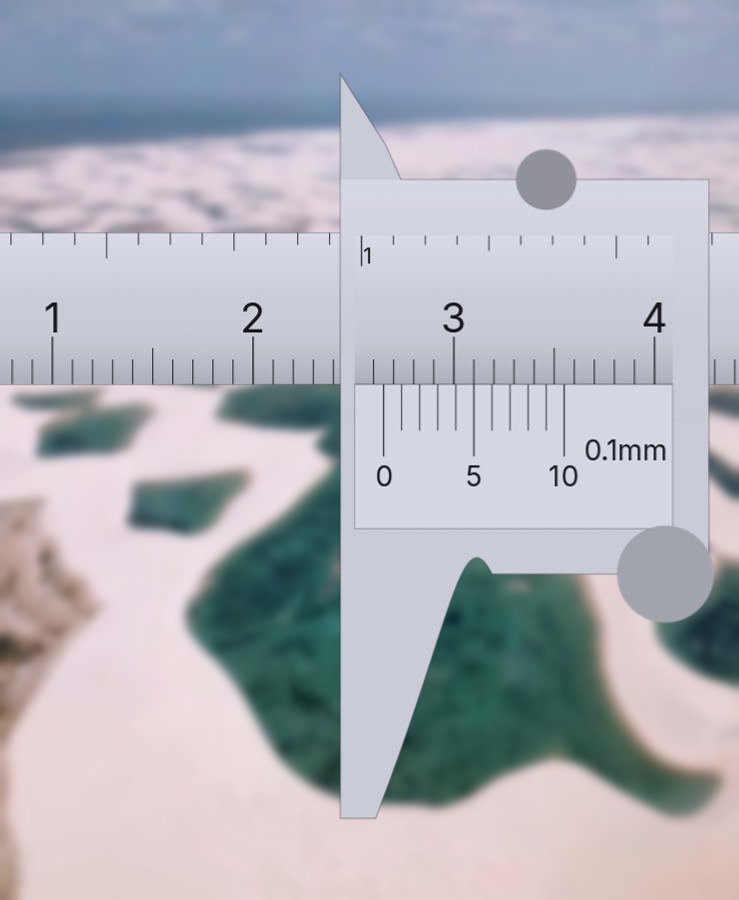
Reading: value=26.5 unit=mm
